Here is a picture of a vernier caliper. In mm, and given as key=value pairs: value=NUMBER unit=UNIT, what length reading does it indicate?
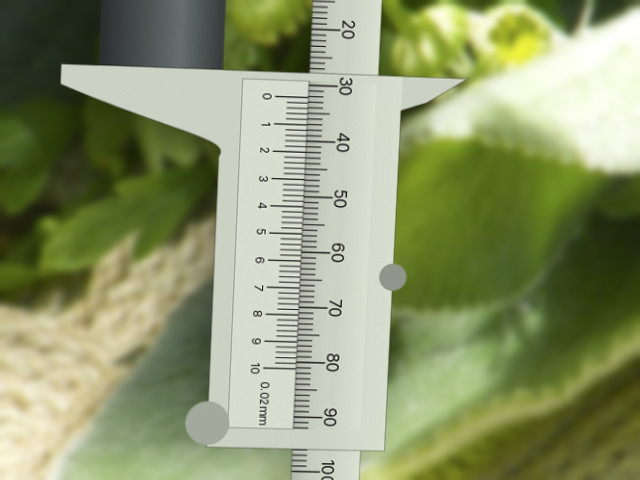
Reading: value=32.2 unit=mm
